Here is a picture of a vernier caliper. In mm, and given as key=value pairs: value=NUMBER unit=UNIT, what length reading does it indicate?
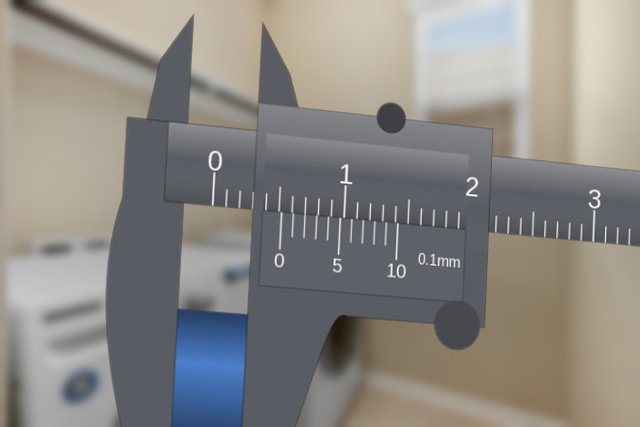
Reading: value=5.2 unit=mm
